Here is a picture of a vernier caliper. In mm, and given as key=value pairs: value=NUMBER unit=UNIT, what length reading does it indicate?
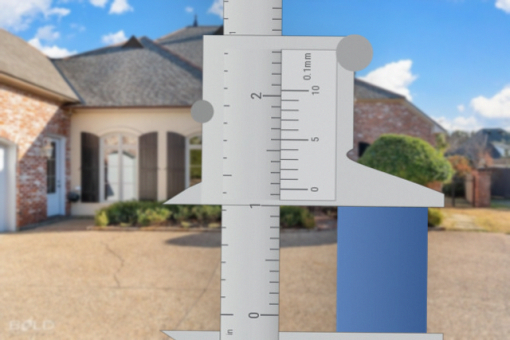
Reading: value=11.5 unit=mm
